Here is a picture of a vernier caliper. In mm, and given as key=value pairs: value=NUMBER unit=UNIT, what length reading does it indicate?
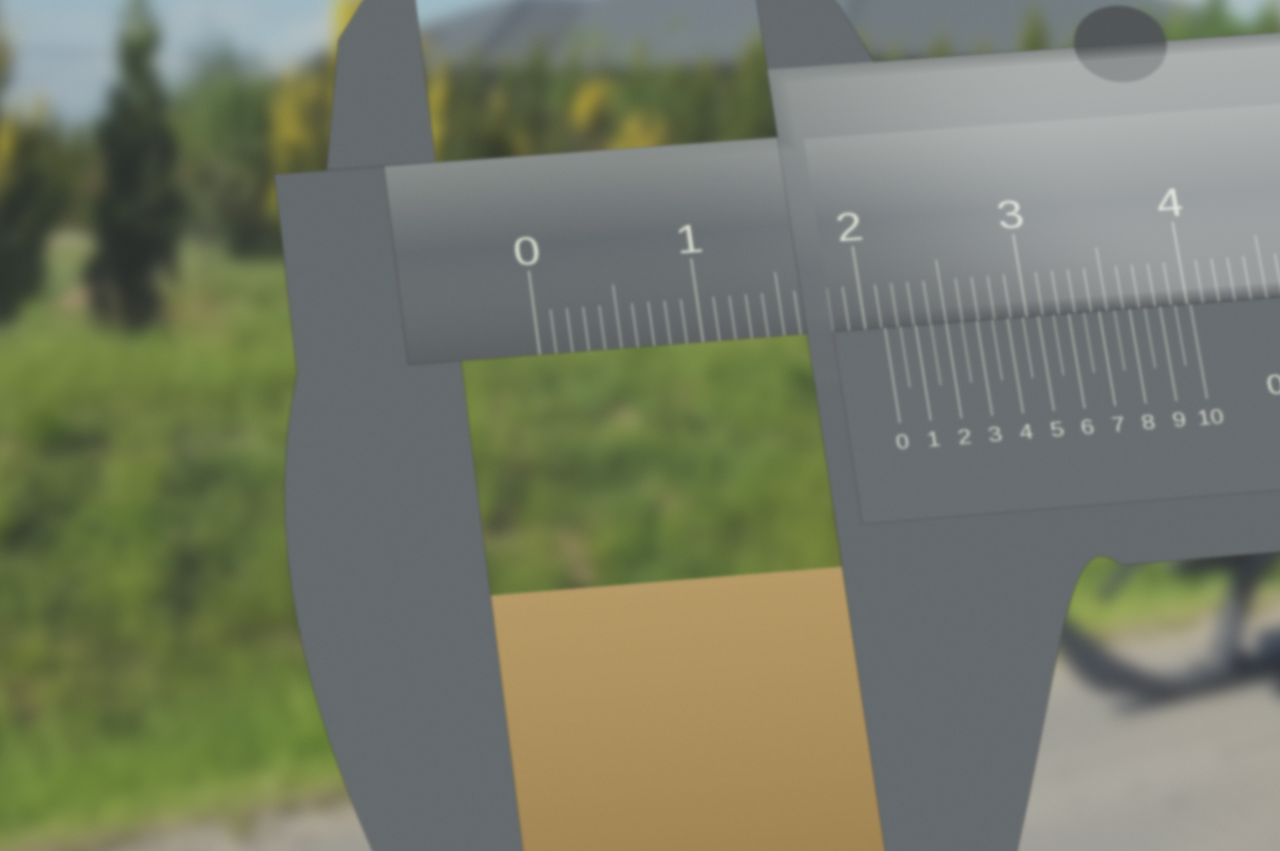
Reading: value=21.2 unit=mm
